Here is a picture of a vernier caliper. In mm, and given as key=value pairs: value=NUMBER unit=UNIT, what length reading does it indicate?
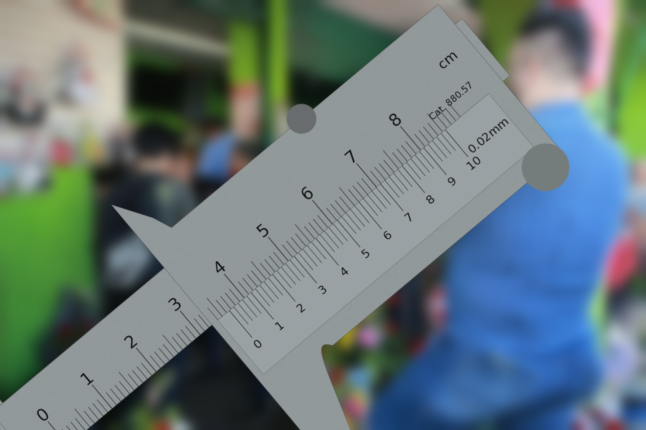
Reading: value=36.6 unit=mm
